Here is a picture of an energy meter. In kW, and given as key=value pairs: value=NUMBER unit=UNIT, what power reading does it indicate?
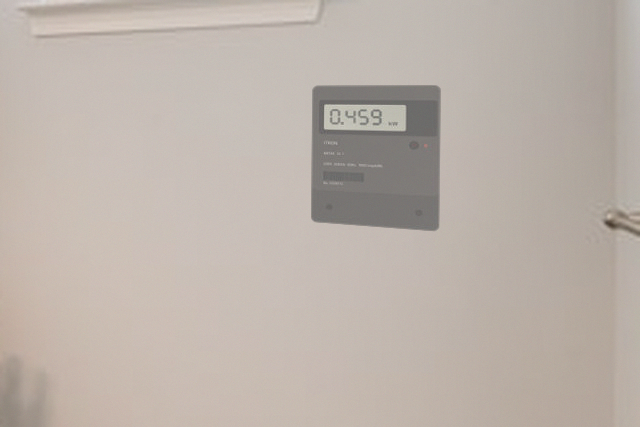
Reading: value=0.459 unit=kW
